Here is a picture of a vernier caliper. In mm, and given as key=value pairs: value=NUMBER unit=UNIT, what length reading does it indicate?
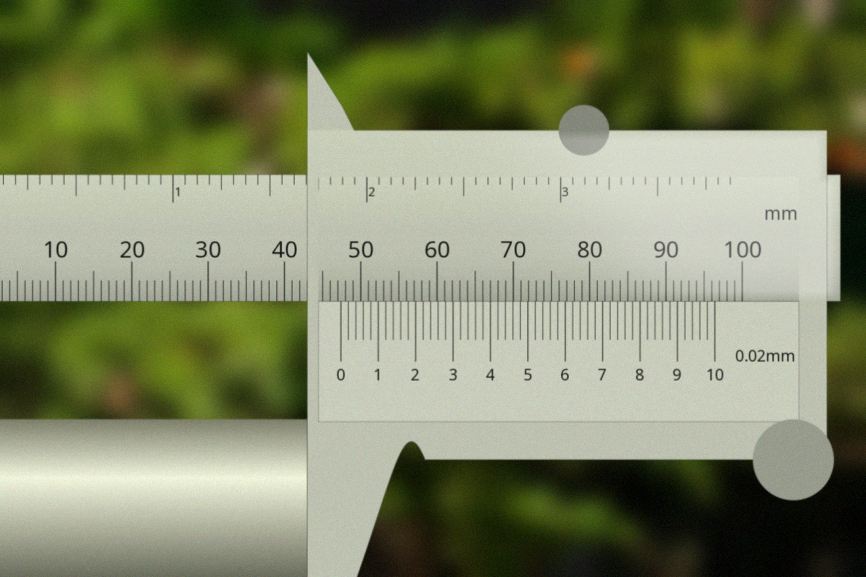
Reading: value=47.4 unit=mm
